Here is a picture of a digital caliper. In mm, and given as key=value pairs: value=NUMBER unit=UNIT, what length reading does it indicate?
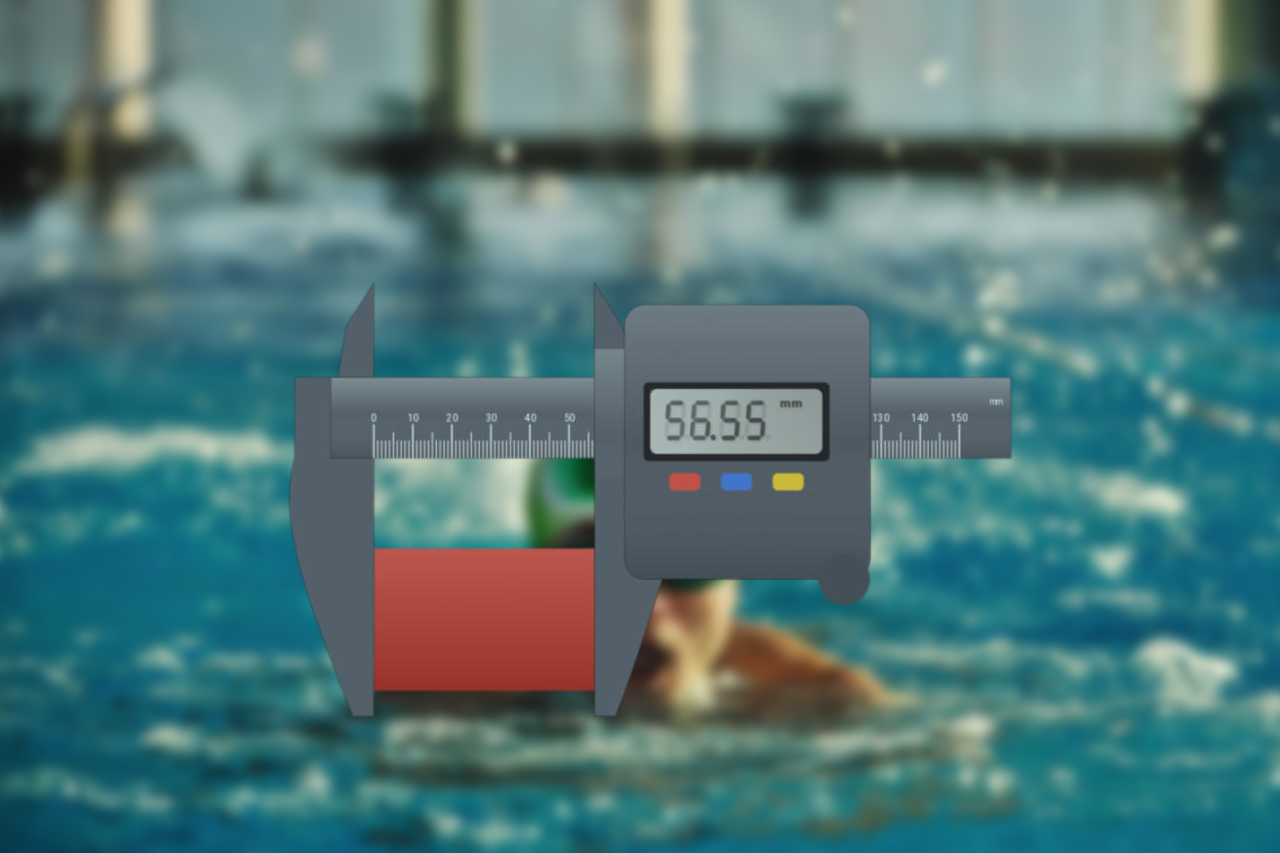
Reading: value=56.55 unit=mm
